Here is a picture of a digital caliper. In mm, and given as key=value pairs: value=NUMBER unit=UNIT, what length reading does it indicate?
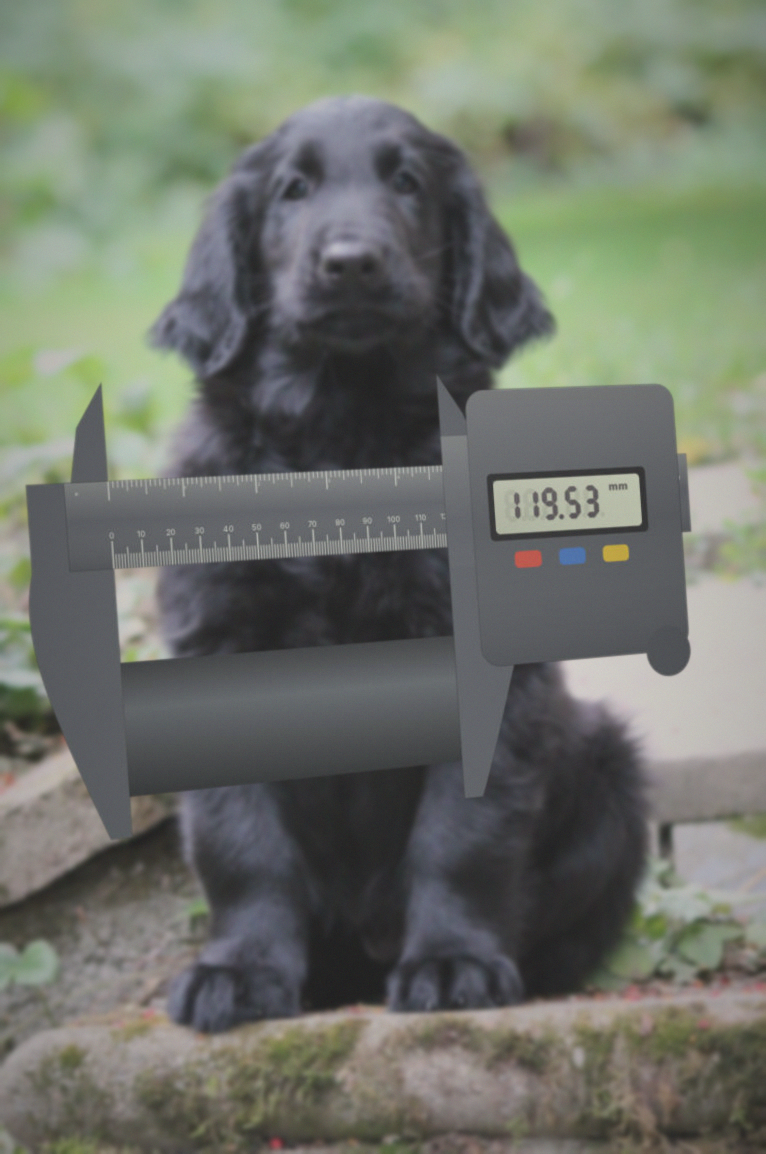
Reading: value=119.53 unit=mm
